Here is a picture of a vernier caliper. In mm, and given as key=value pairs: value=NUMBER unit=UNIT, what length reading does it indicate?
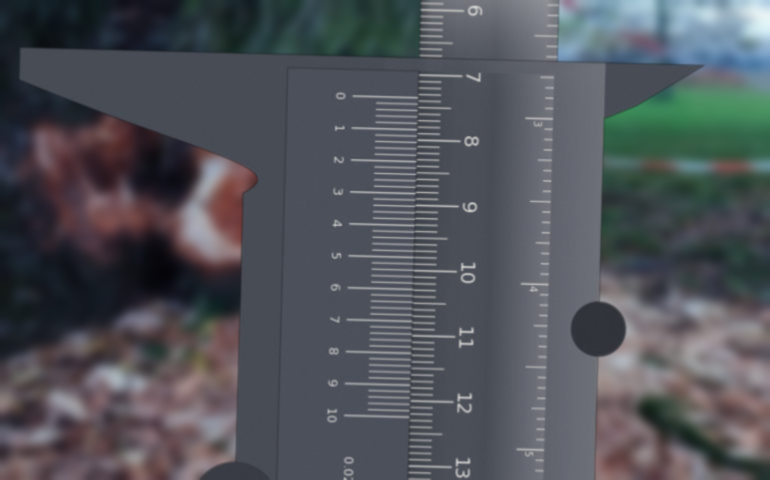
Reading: value=73.5 unit=mm
